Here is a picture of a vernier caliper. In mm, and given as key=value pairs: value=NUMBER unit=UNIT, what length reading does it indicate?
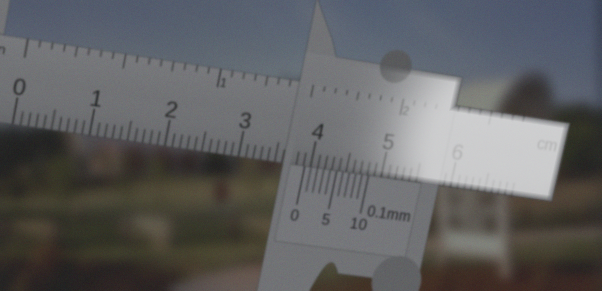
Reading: value=39.2 unit=mm
